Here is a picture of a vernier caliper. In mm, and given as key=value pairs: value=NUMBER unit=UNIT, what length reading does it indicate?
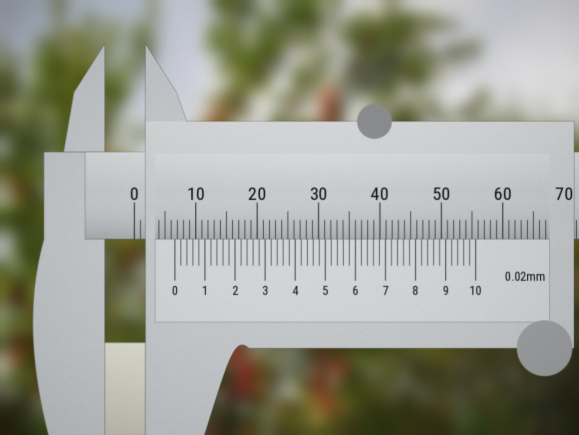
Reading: value=6.6 unit=mm
